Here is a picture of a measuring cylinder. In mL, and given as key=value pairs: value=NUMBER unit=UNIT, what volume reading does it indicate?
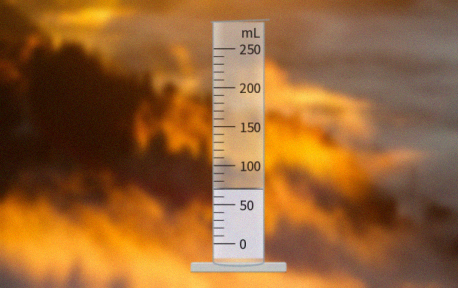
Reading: value=70 unit=mL
